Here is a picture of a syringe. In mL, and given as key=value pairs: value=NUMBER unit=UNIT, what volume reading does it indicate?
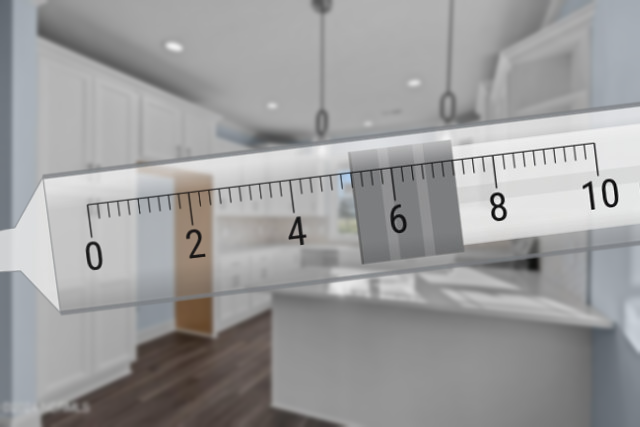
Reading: value=5.2 unit=mL
